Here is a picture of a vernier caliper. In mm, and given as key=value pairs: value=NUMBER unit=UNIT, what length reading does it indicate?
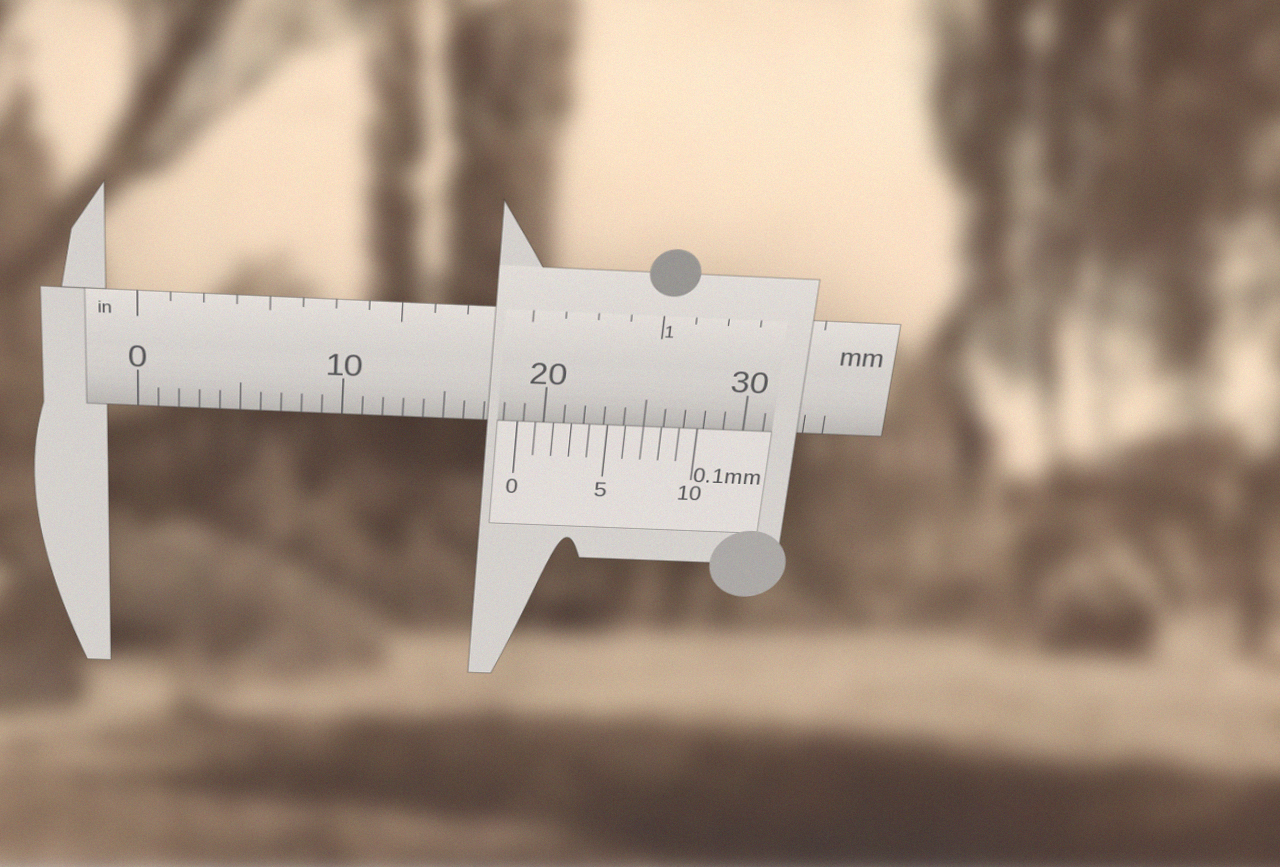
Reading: value=18.7 unit=mm
